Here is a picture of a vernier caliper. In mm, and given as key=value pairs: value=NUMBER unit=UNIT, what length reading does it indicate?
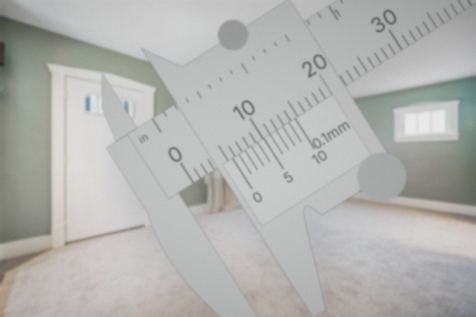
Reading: value=5.6 unit=mm
